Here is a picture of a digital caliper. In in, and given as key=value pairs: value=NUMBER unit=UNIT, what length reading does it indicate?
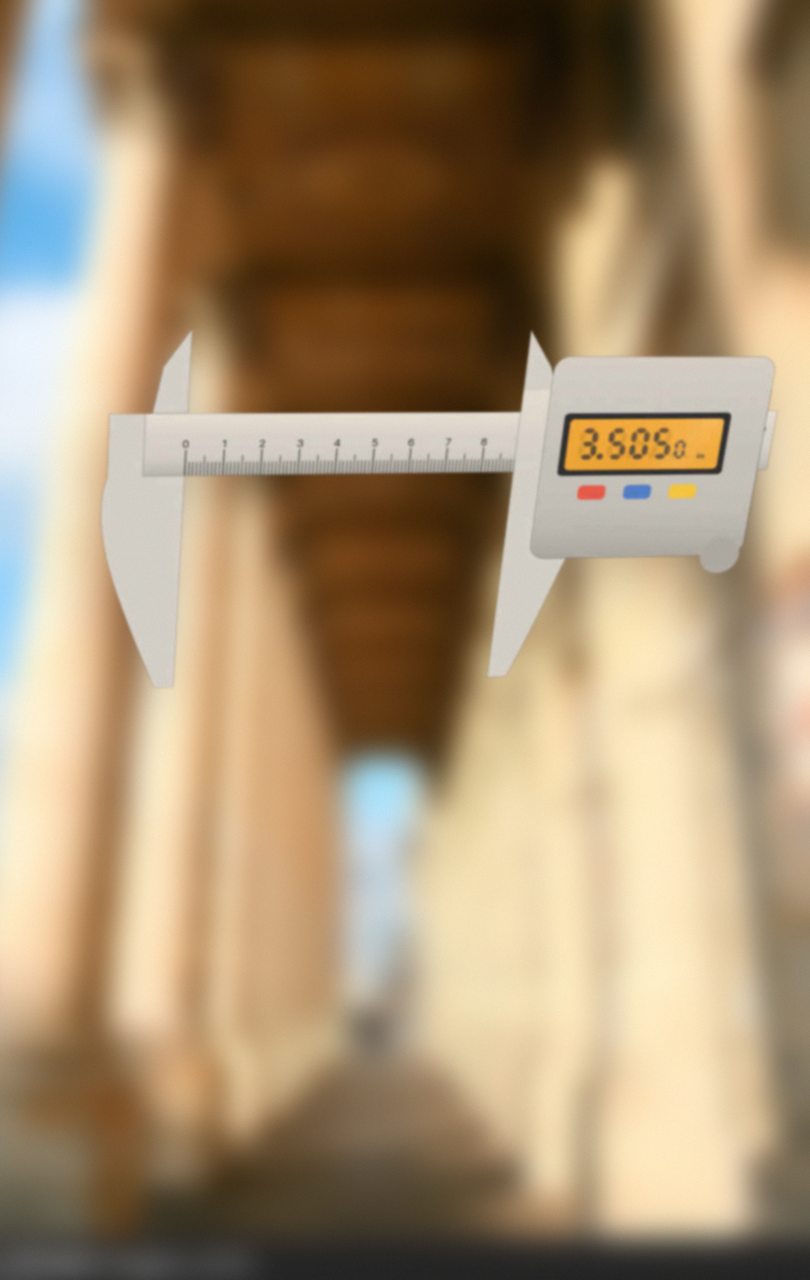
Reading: value=3.5050 unit=in
